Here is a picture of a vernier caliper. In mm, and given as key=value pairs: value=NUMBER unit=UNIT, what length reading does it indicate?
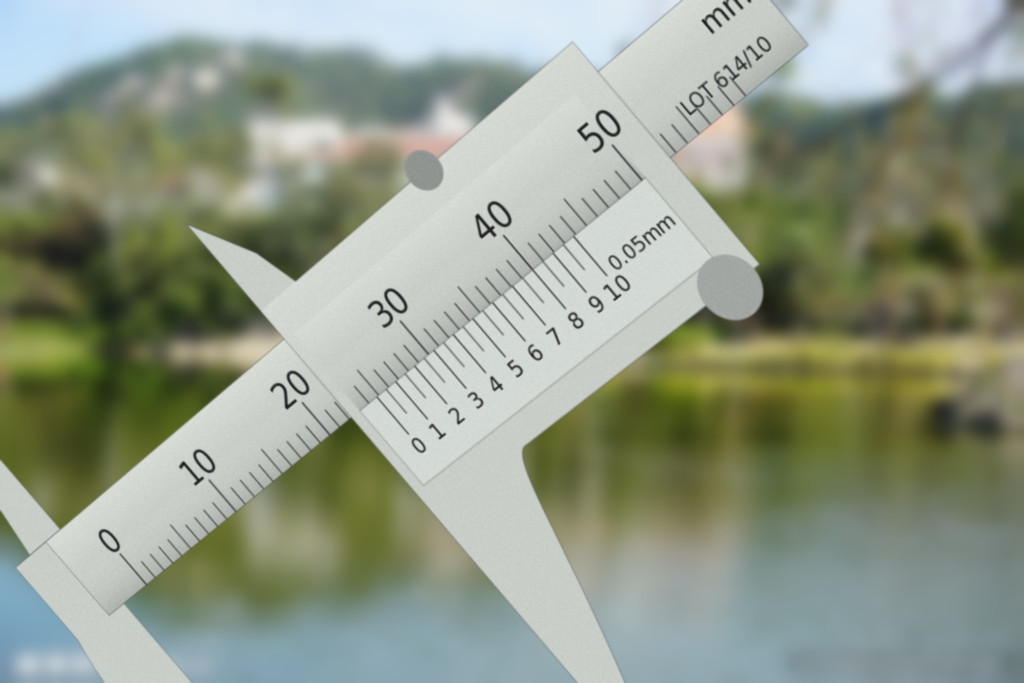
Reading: value=24.8 unit=mm
